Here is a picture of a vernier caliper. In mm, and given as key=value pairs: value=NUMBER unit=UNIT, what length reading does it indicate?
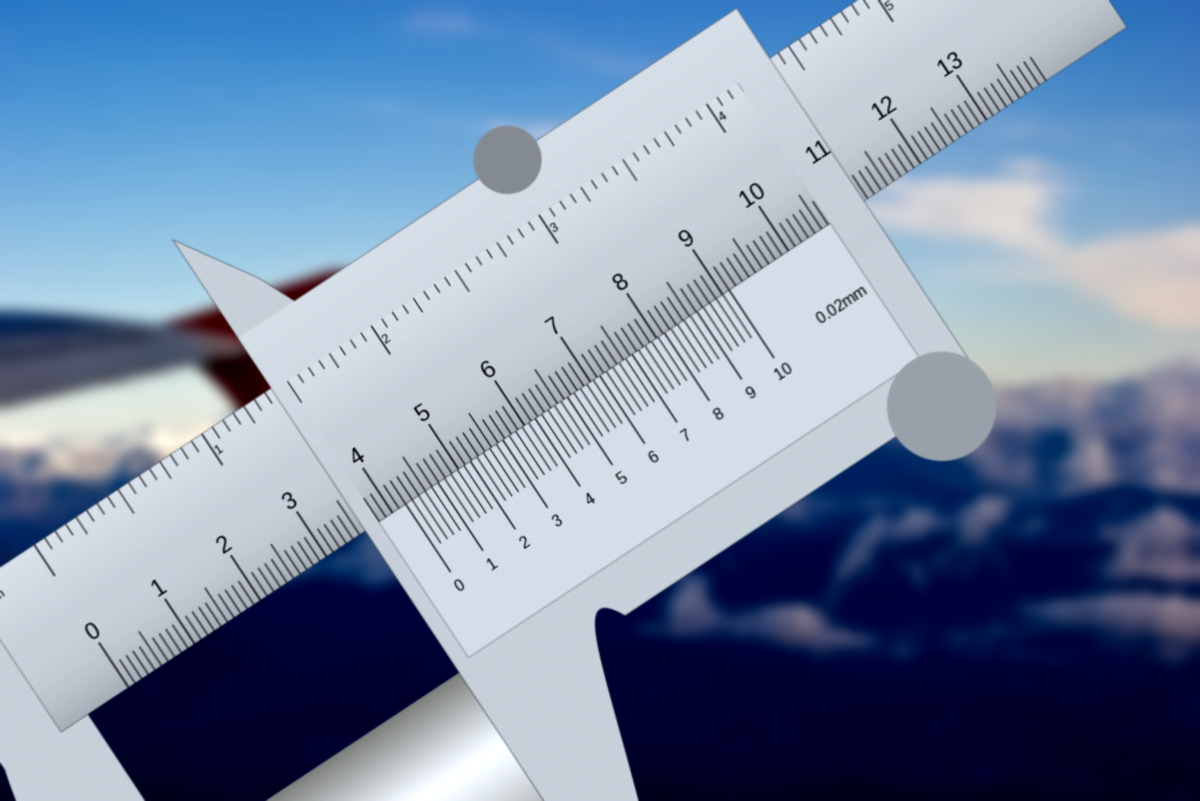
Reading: value=42.0 unit=mm
